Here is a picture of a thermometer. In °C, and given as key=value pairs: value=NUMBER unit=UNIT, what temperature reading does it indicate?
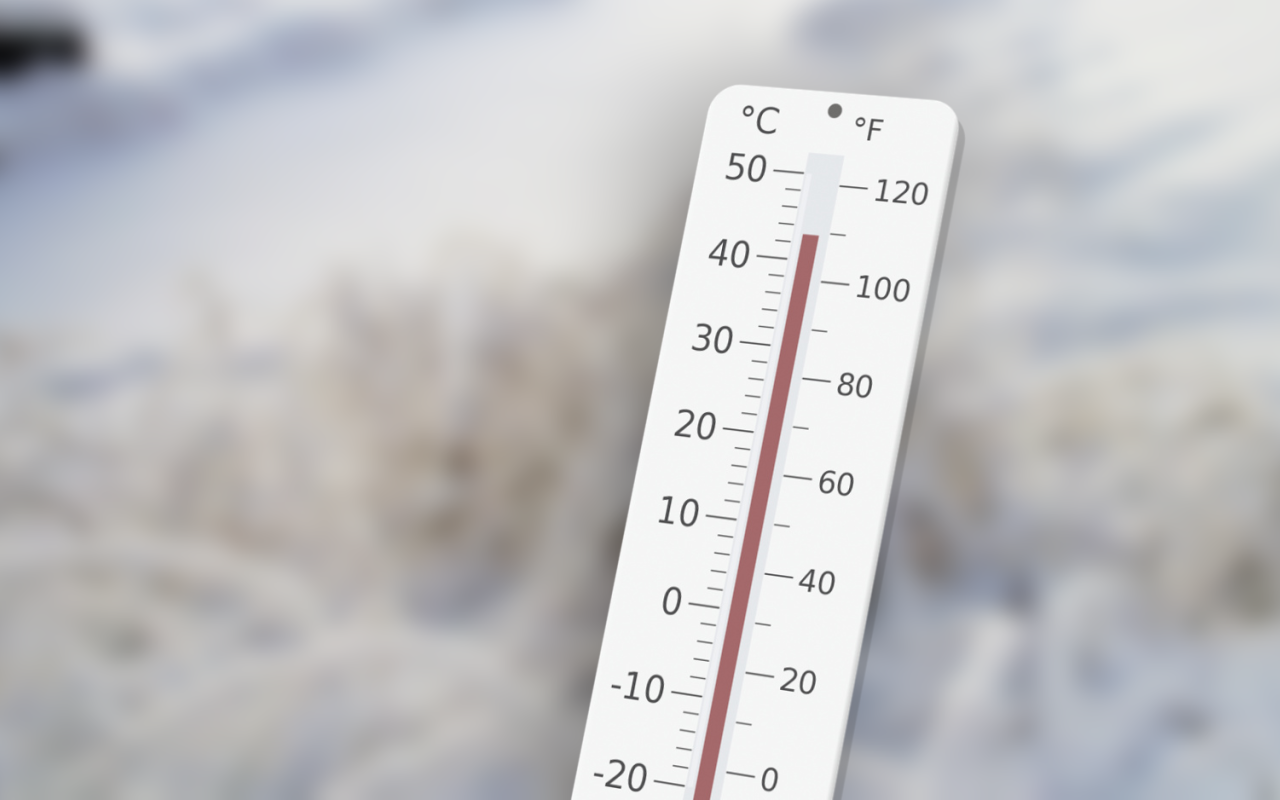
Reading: value=43 unit=°C
